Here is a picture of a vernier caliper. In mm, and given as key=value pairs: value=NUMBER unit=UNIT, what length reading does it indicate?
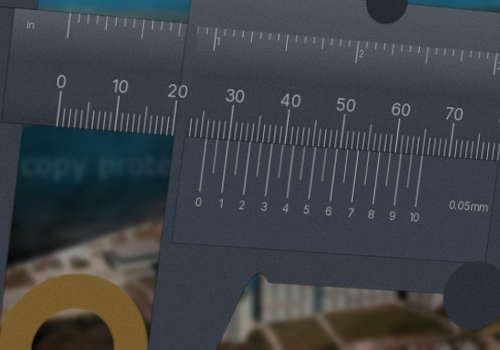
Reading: value=26.0 unit=mm
